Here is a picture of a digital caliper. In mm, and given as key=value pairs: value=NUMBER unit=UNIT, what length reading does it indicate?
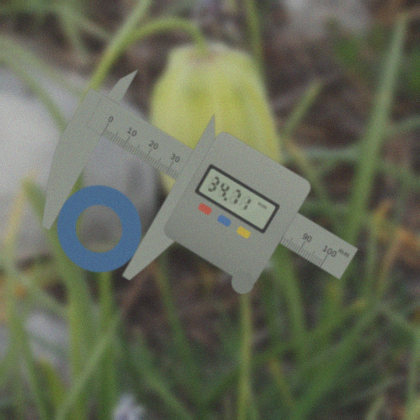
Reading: value=34.71 unit=mm
